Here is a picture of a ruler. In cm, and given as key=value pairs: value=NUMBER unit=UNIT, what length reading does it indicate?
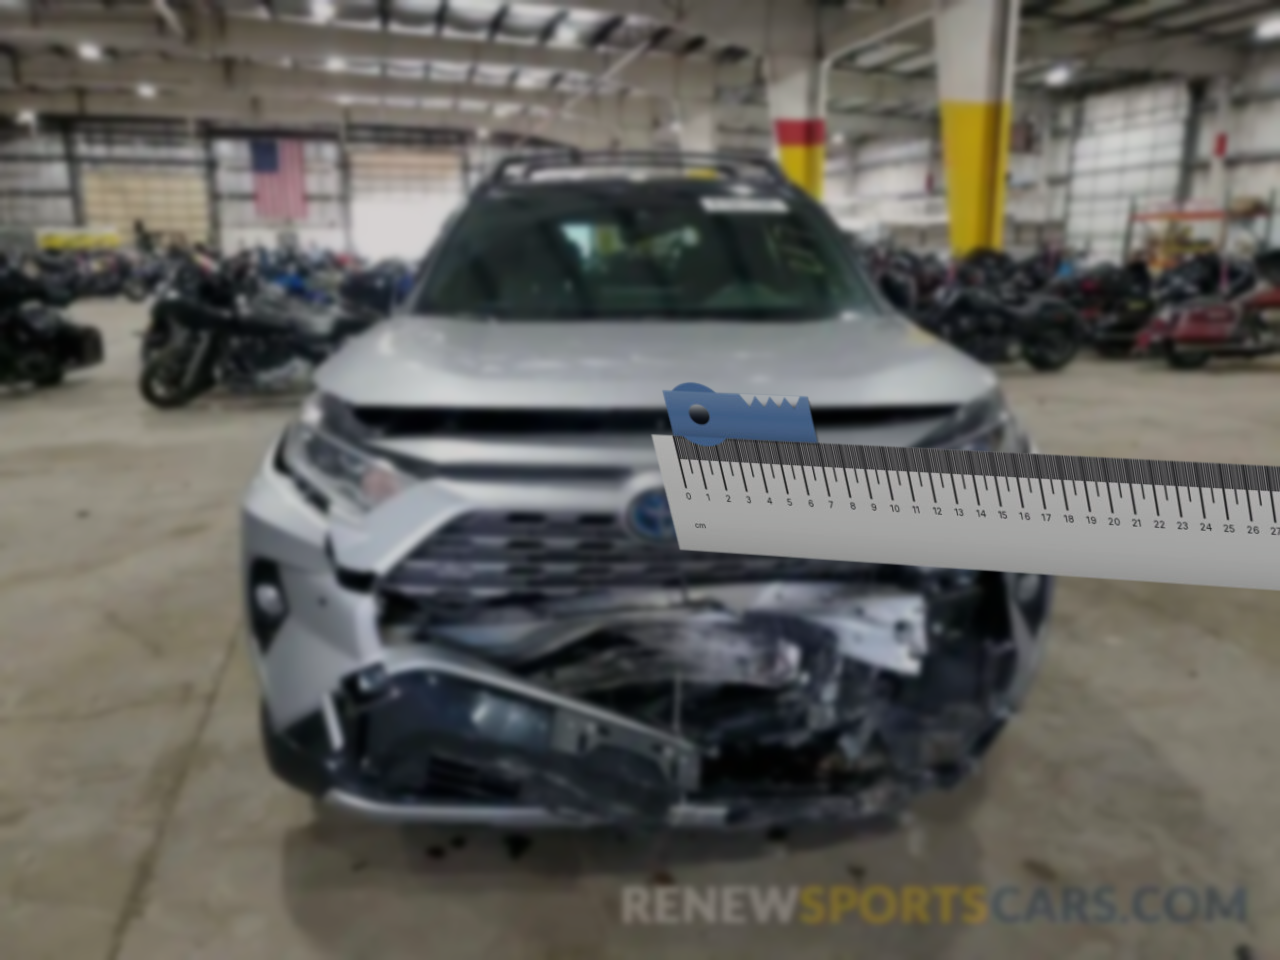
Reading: value=7 unit=cm
